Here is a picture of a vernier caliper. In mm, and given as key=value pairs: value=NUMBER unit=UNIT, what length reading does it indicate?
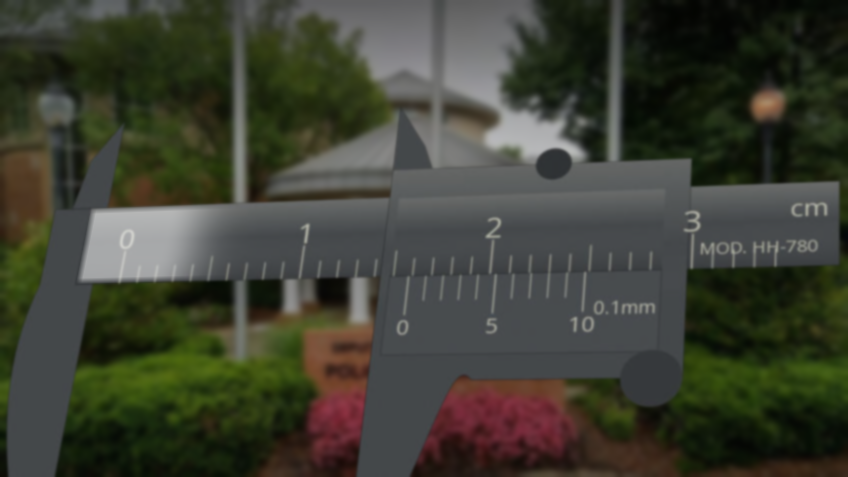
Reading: value=15.8 unit=mm
